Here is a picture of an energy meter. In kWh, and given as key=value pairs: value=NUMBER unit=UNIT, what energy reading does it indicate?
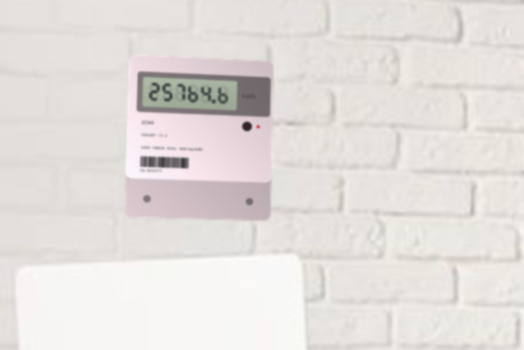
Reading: value=25764.6 unit=kWh
